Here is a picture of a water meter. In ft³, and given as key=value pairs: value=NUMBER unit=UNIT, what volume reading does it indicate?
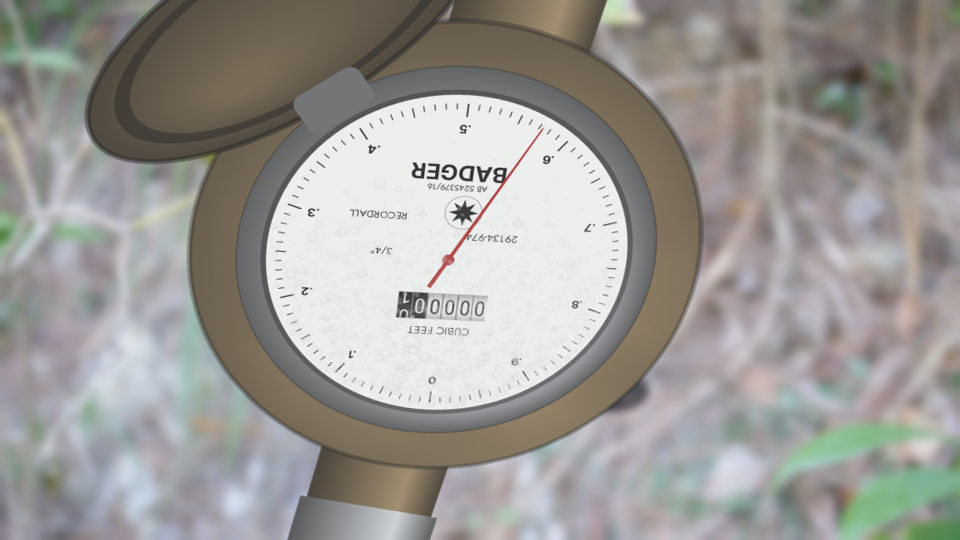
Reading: value=0.57 unit=ft³
